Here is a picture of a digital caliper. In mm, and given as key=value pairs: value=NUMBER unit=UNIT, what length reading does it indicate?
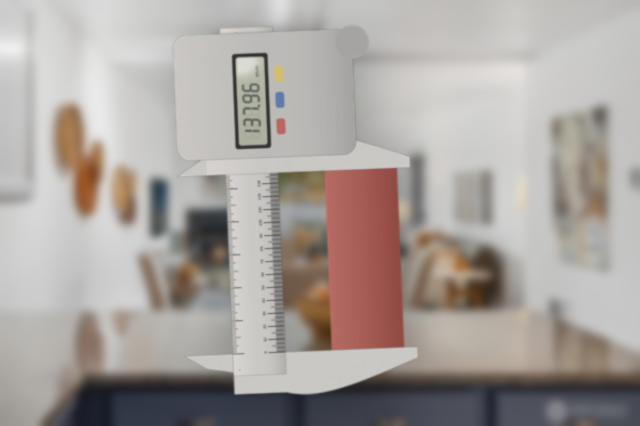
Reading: value=137.96 unit=mm
